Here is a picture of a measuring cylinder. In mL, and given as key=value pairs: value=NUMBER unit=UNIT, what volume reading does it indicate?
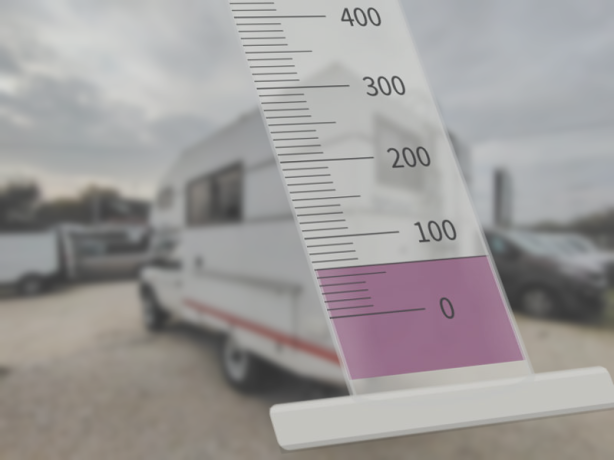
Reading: value=60 unit=mL
